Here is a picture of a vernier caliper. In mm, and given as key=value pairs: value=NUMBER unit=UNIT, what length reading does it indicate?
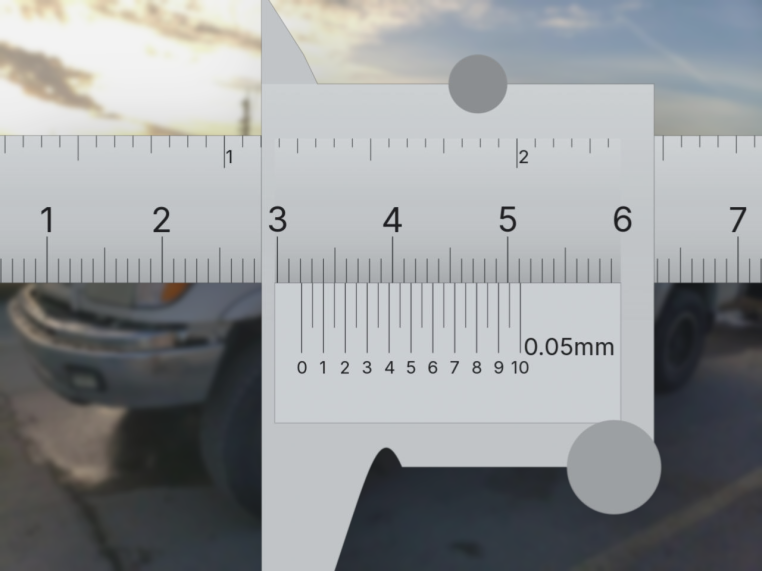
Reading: value=32.1 unit=mm
